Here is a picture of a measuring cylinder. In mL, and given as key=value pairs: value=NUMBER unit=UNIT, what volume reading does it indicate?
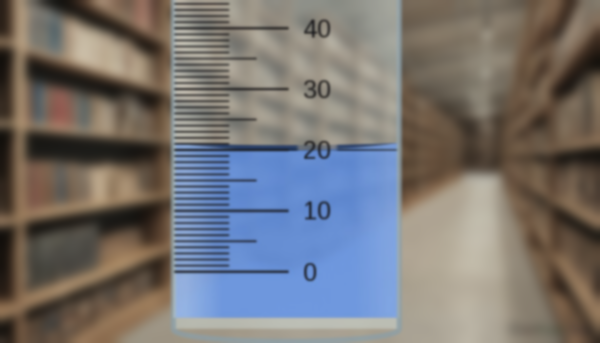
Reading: value=20 unit=mL
